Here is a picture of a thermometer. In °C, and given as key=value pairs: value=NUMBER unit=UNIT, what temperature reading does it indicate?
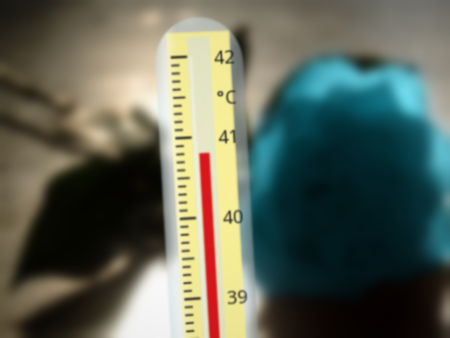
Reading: value=40.8 unit=°C
